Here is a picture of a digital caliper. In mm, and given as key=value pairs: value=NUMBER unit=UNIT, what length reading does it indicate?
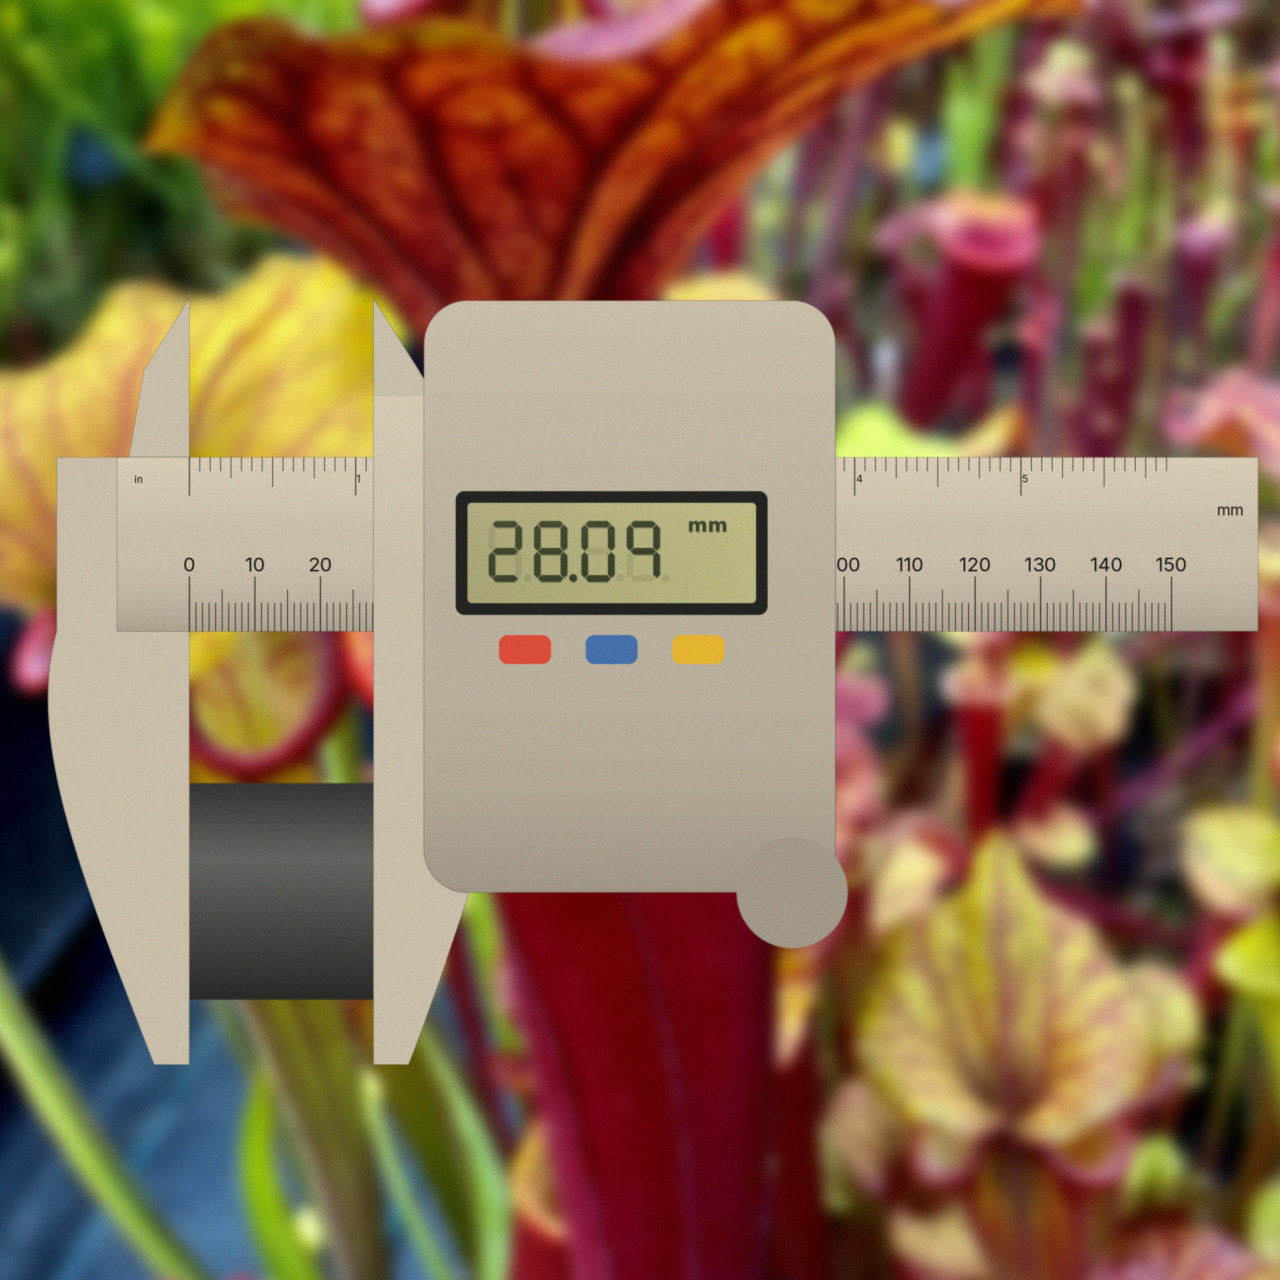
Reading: value=28.09 unit=mm
